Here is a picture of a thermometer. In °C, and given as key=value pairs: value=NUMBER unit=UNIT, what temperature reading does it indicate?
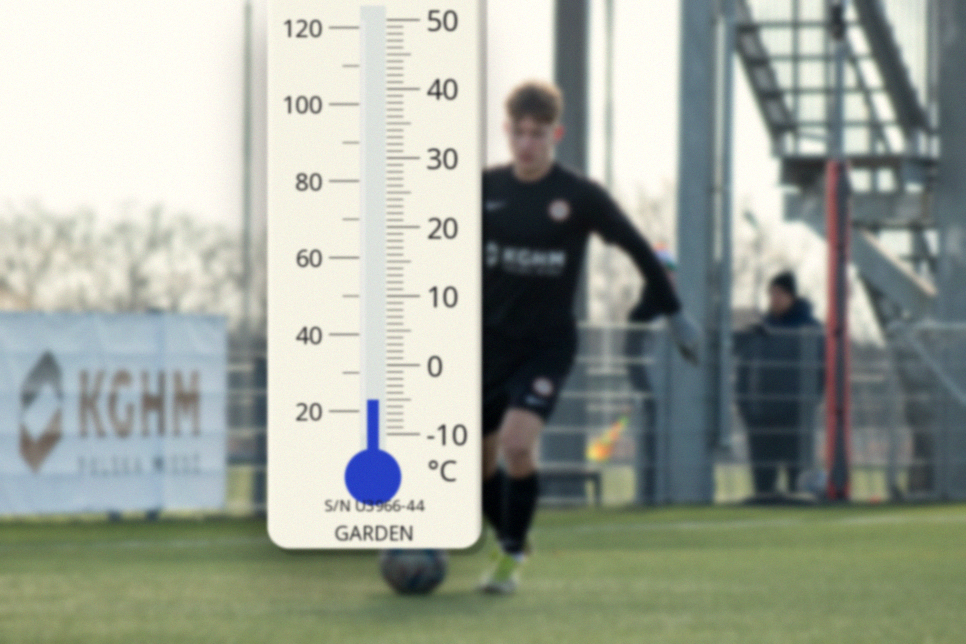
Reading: value=-5 unit=°C
